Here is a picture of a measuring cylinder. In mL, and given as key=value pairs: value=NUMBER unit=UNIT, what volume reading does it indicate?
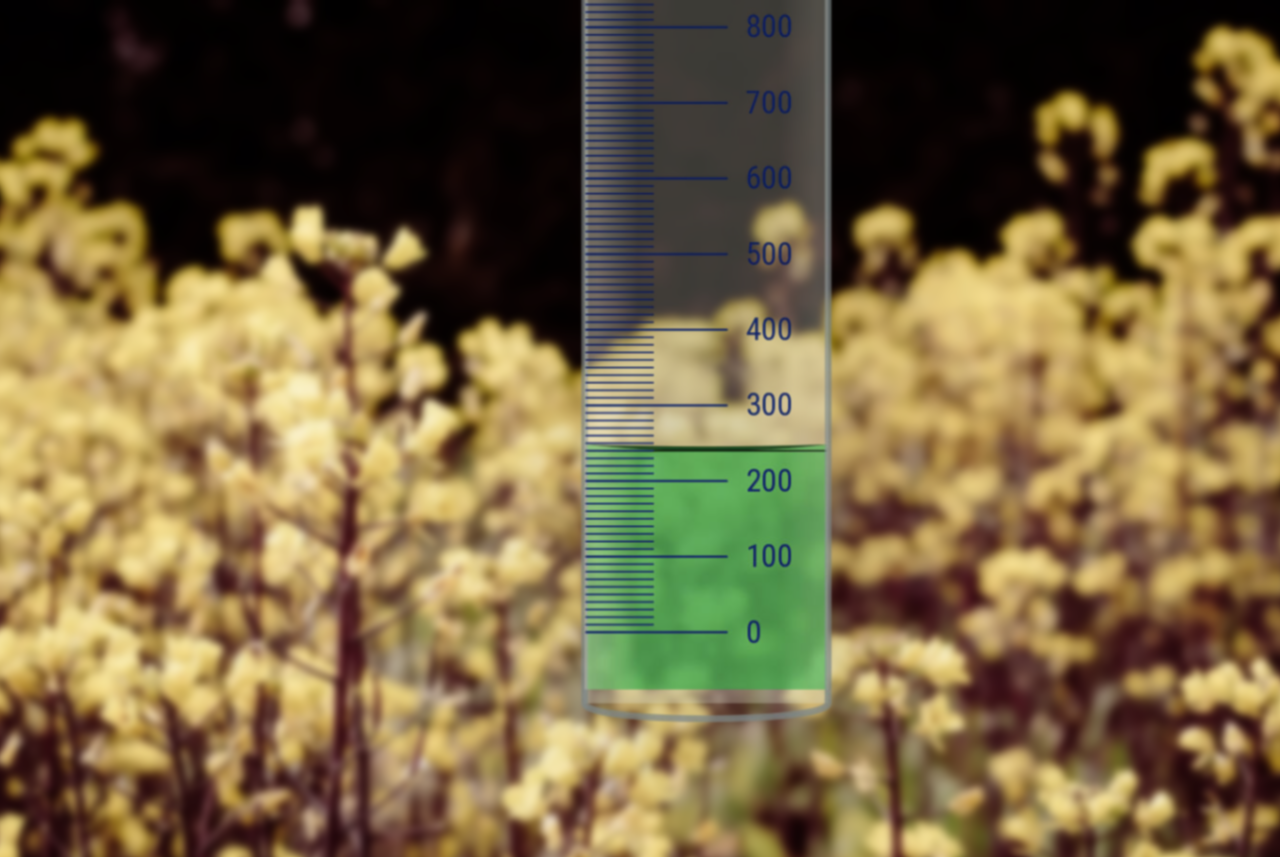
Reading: value=240 unit=mL
